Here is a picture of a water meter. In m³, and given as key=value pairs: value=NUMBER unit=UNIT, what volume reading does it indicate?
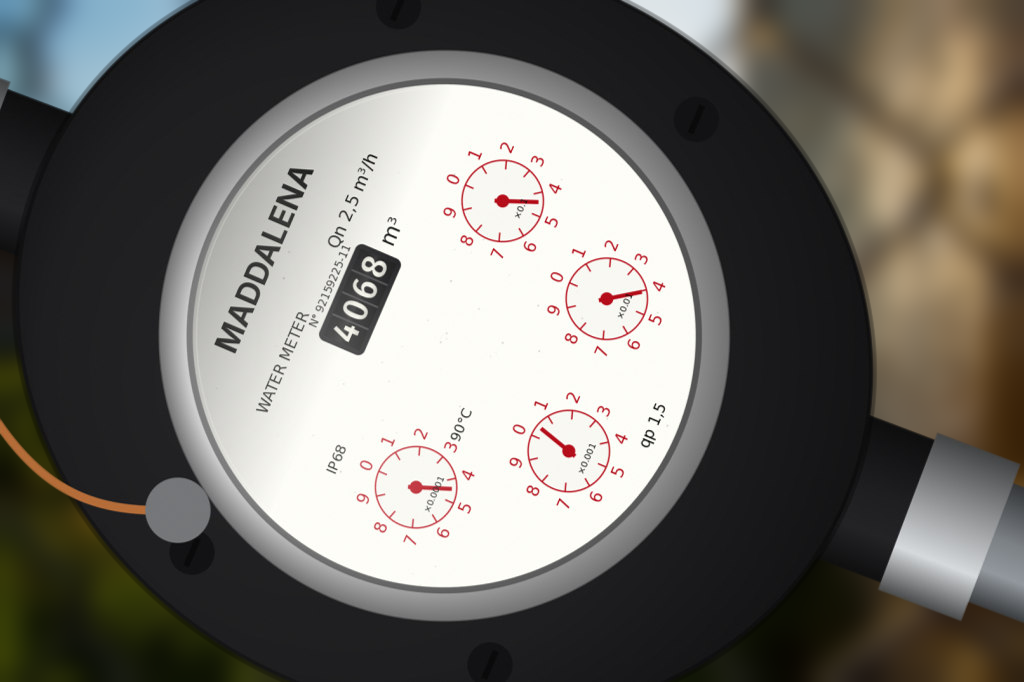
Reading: value=4068.4404 unit=m³
